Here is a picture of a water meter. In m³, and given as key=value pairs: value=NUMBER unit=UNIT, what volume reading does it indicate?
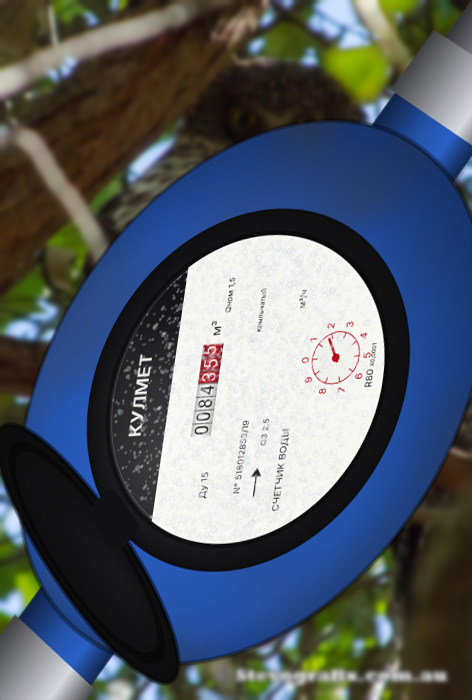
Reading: value=84.3551 unit=m³
